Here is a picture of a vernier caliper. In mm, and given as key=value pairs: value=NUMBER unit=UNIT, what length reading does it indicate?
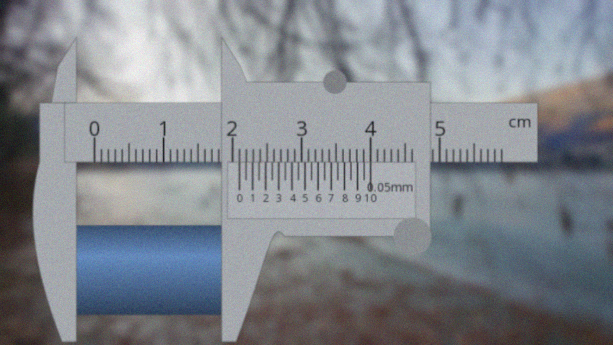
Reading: value=21.0 unit=mm
